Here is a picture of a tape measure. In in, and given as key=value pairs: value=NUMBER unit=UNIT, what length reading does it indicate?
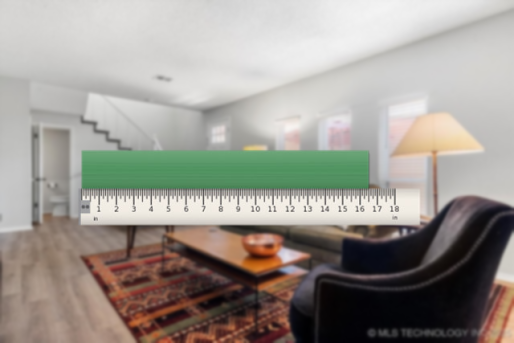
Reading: value=16.5 unit=in
